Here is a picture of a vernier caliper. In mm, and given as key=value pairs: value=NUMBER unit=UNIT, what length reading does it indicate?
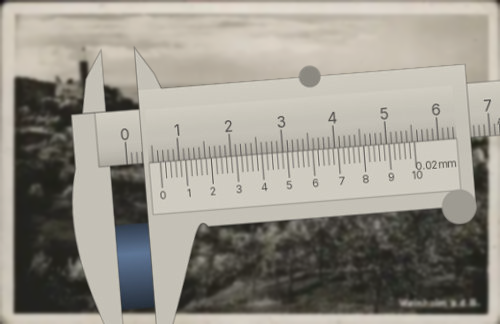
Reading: value=6.4 unit=mm
